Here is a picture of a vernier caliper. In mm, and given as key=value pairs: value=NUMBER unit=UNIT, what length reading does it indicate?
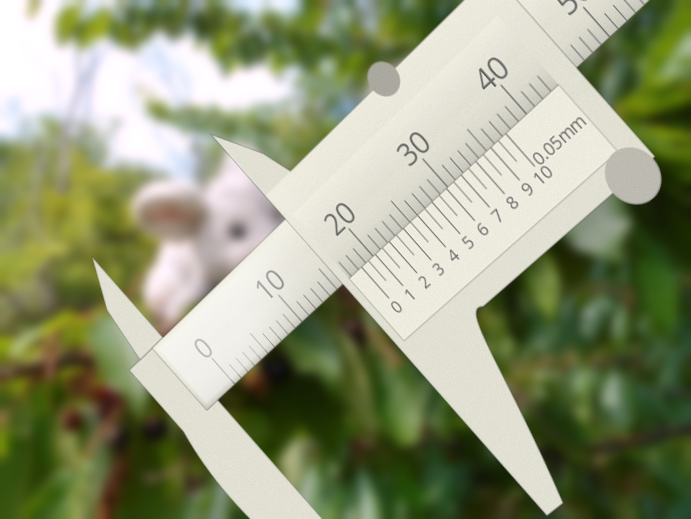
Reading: value=18.4 unit=mm
